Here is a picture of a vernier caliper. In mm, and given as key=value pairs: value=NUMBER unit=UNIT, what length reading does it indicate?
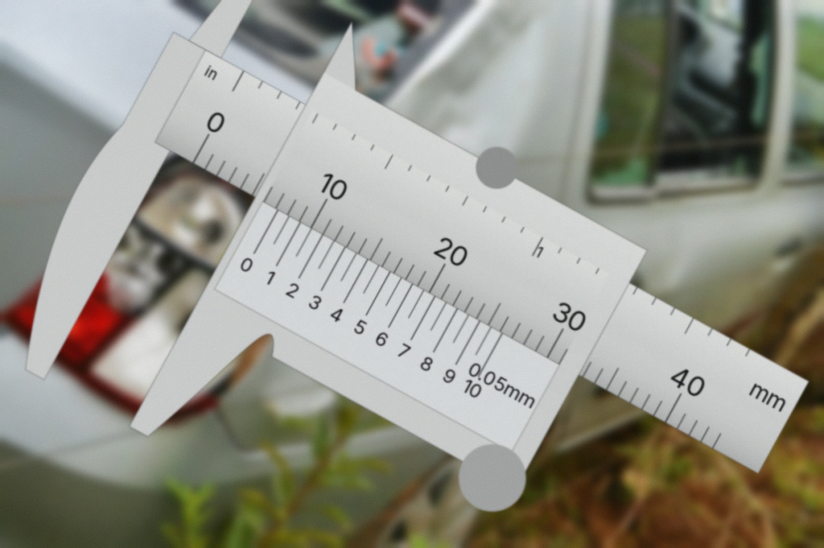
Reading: value=7.2 unit=mm
